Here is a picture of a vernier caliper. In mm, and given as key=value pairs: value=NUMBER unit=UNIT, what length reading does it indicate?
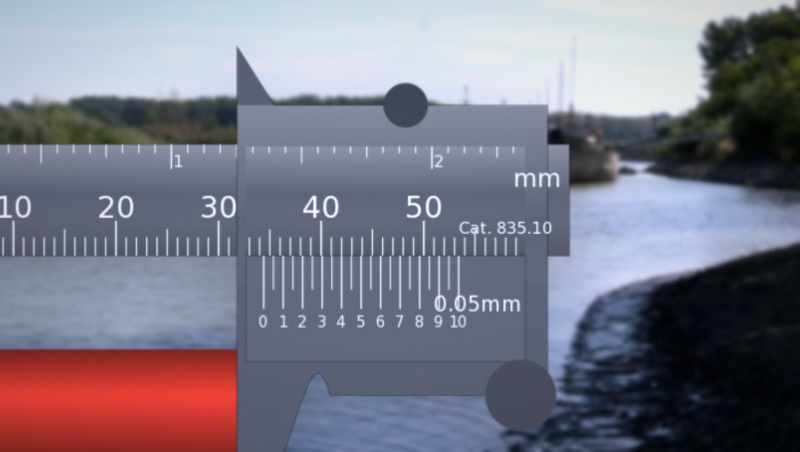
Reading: value=34.4 unit=mm
